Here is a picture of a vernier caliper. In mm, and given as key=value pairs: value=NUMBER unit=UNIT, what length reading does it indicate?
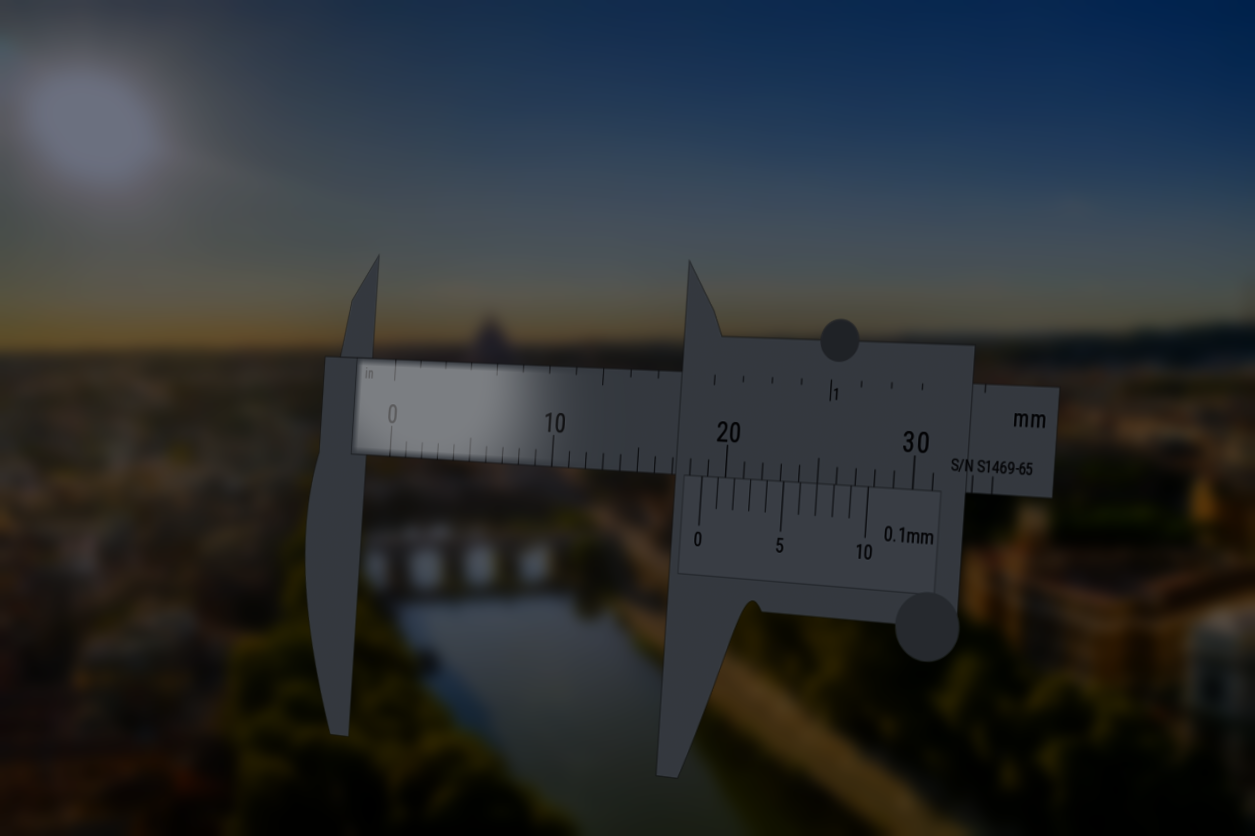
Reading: value=18.7 unit=mm
